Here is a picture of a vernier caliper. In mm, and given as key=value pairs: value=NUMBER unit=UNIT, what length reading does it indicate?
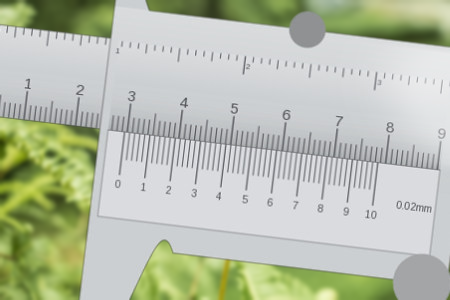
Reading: value=29.5 unit=mm
